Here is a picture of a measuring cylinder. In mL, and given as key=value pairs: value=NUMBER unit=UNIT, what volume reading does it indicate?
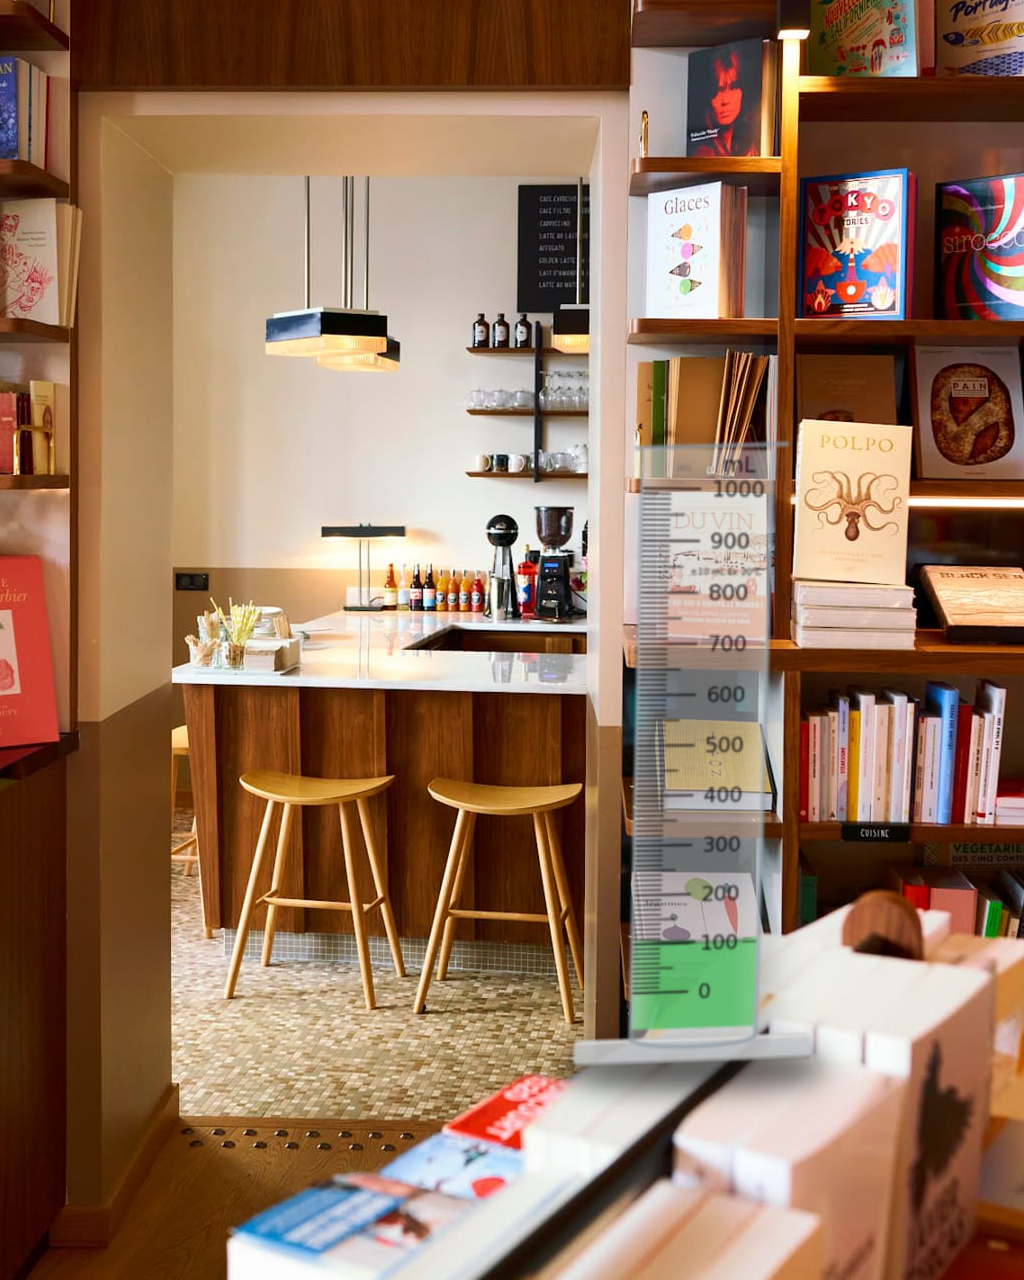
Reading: value=100 unit=mL
